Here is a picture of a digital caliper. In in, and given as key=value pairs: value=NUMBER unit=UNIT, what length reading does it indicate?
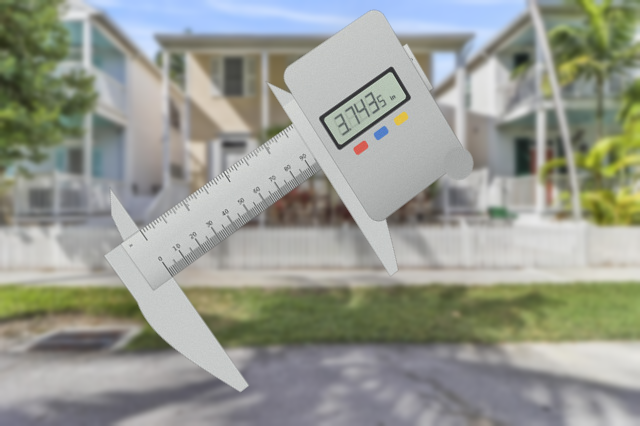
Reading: value=3.7435 unit=in
